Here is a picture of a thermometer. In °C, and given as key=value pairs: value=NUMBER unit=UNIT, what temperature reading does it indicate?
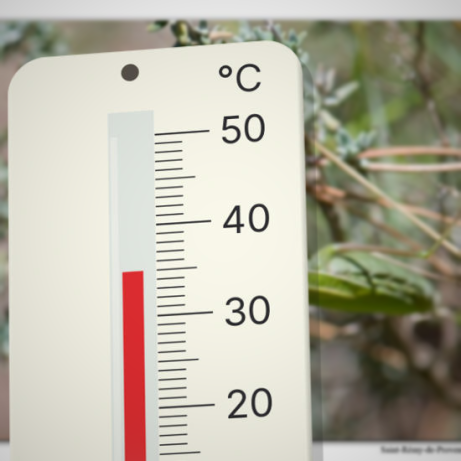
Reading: value=35 unit=°C
